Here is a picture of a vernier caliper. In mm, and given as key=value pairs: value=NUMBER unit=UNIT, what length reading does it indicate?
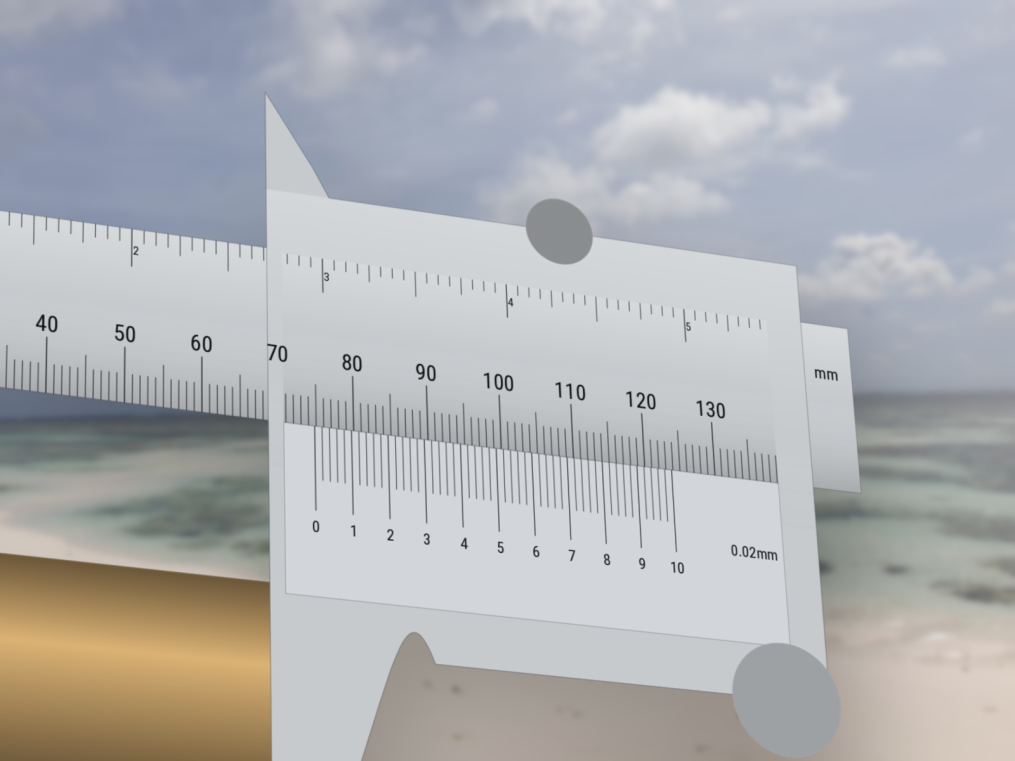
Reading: value=74.8 unit=mm
